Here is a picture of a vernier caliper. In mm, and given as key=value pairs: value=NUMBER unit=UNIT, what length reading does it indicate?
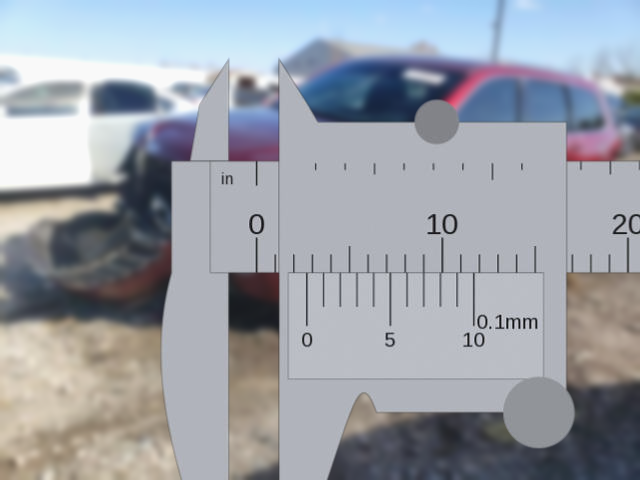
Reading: value=2.7 unit=mm
